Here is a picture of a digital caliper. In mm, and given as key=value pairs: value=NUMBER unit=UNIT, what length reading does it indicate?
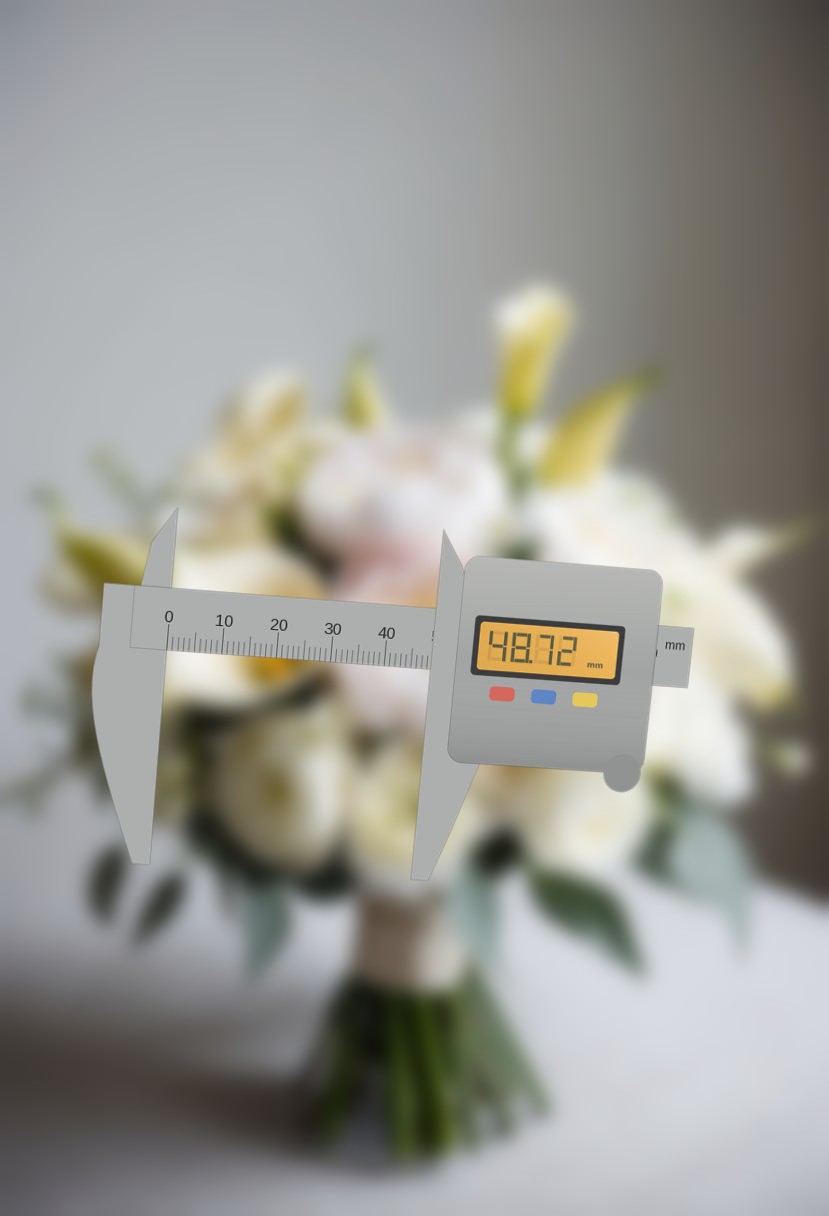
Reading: value=48.72 unit=mm
